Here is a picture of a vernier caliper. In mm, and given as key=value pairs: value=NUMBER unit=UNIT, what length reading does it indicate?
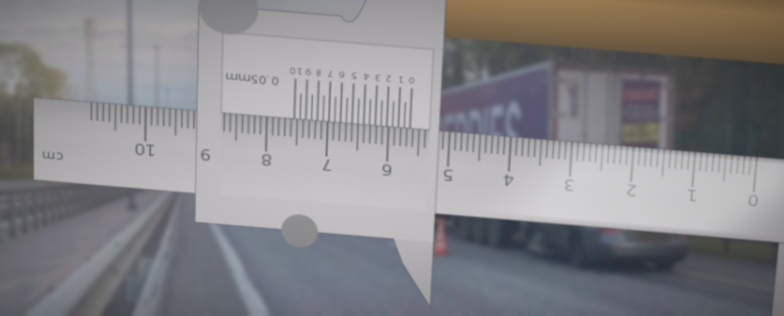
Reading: value=56.5 unit=mm
